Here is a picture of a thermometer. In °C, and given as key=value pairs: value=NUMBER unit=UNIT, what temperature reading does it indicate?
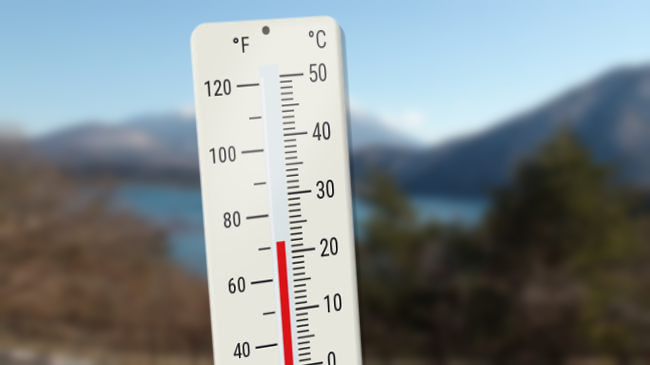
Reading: value=22 unit=°C
